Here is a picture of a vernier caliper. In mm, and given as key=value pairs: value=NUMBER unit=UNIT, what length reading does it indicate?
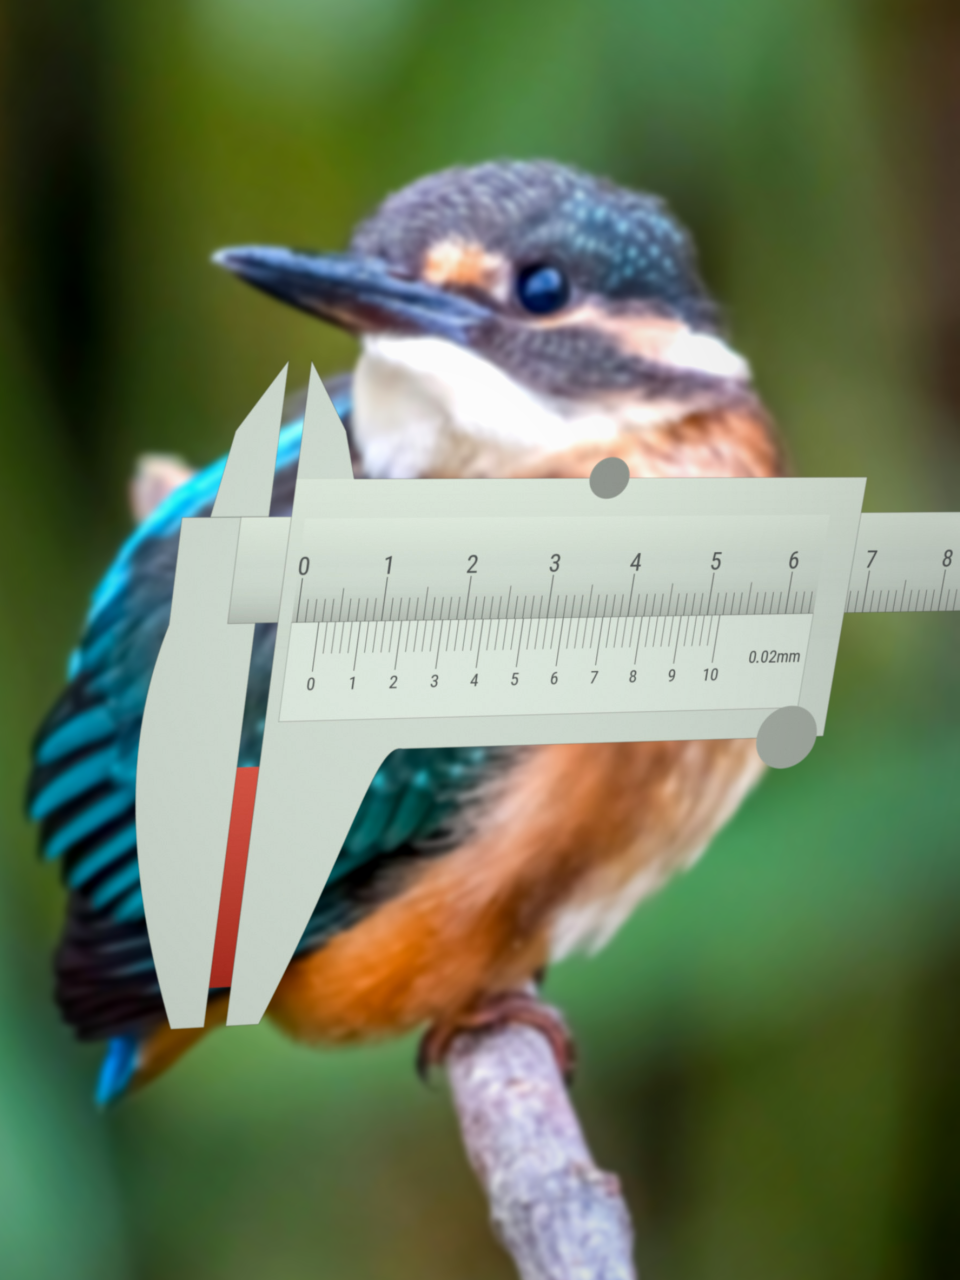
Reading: value=2.6 unit=mm
